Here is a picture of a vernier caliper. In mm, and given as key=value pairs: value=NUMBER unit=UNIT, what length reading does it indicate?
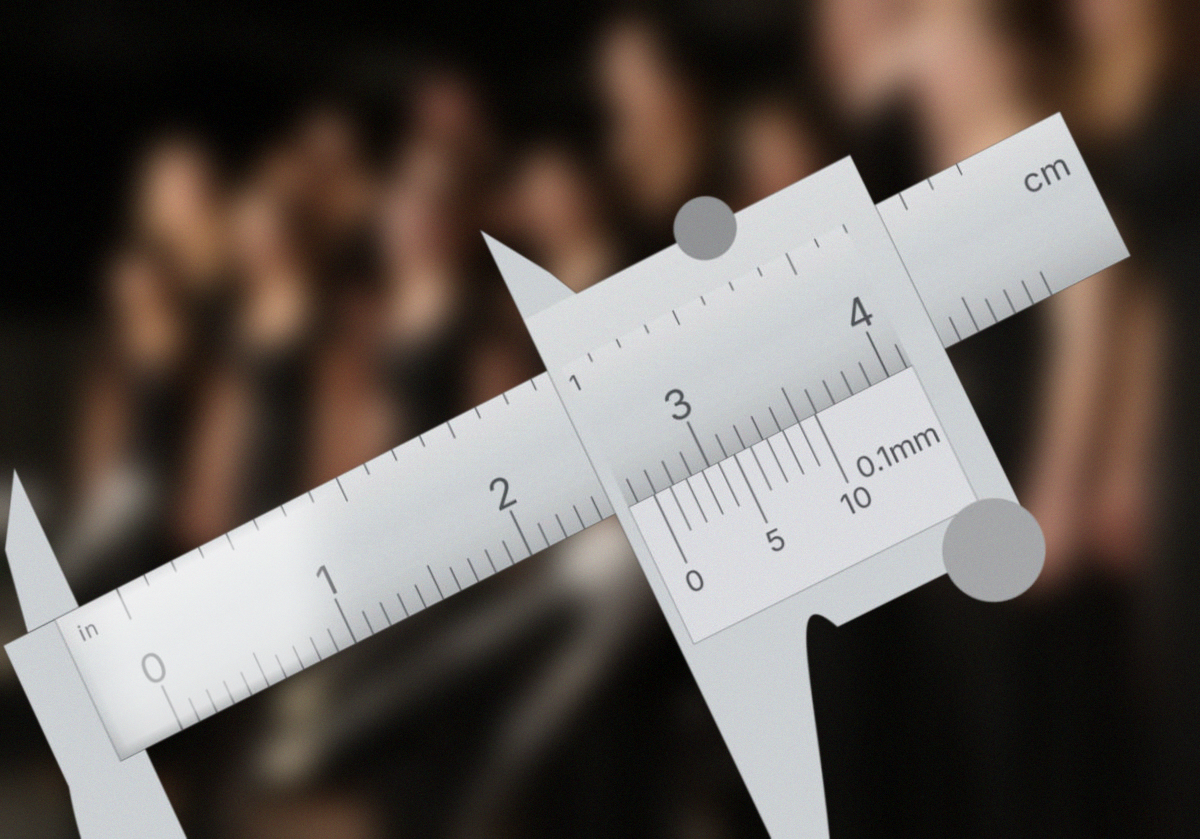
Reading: value=26.9 unit=mm
